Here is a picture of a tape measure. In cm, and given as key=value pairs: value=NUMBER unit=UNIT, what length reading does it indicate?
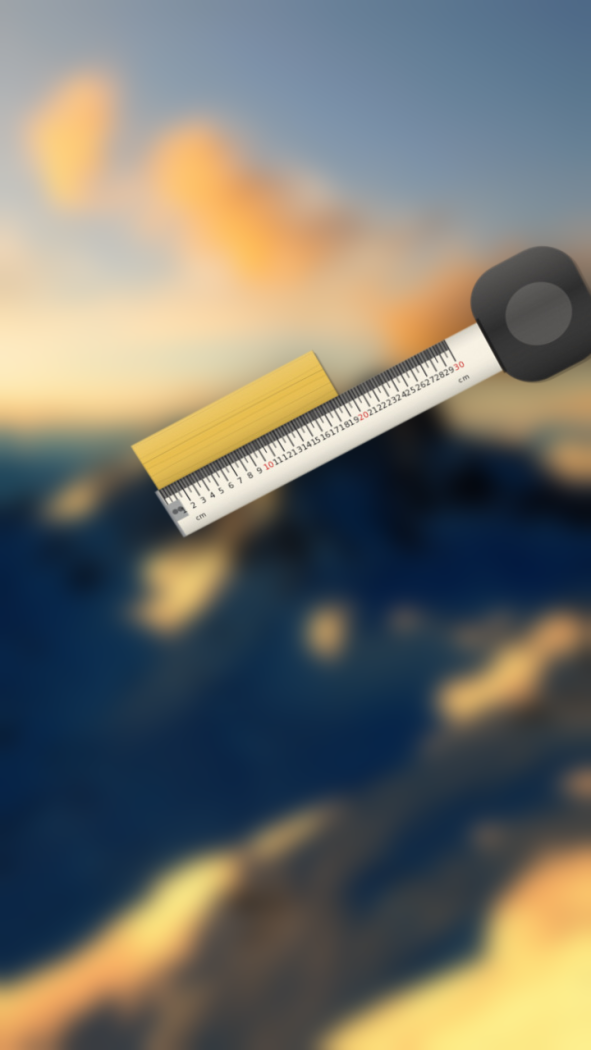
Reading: value=19 unit=cm
